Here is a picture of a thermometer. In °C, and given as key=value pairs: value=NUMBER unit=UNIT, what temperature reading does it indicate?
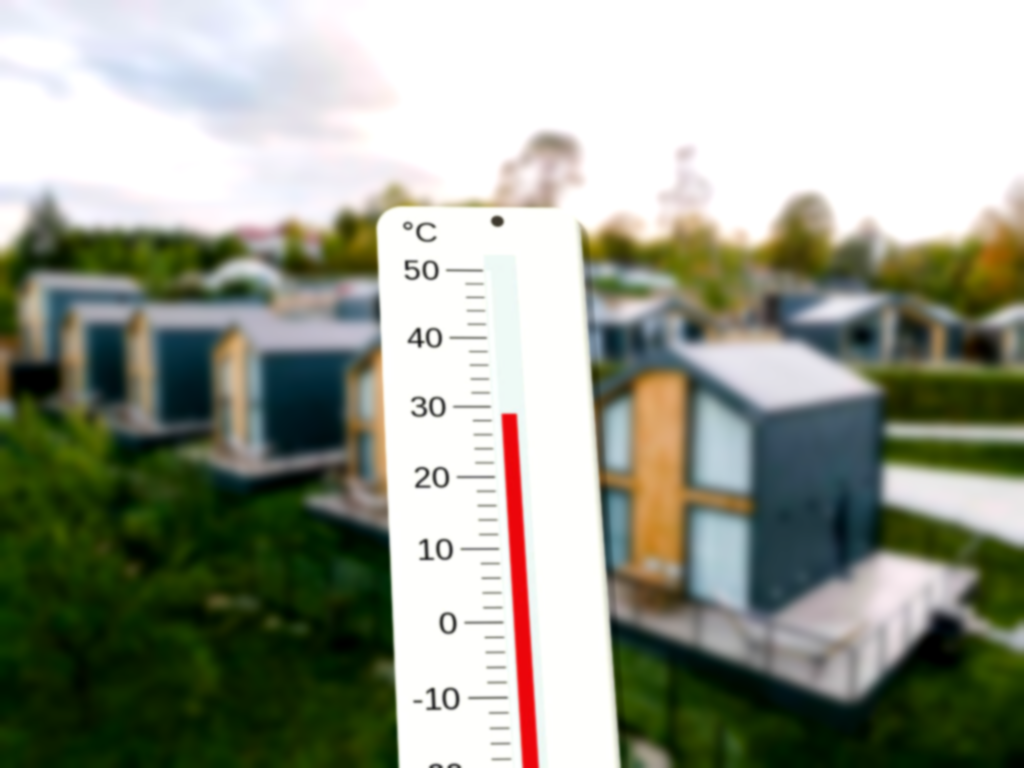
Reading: value=29 unit=°C
